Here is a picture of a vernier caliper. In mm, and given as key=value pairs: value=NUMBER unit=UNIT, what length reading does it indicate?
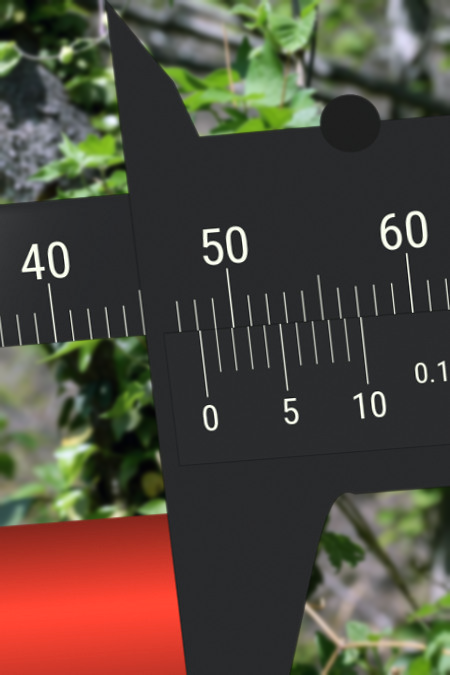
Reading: value=48.1 unit=mm
